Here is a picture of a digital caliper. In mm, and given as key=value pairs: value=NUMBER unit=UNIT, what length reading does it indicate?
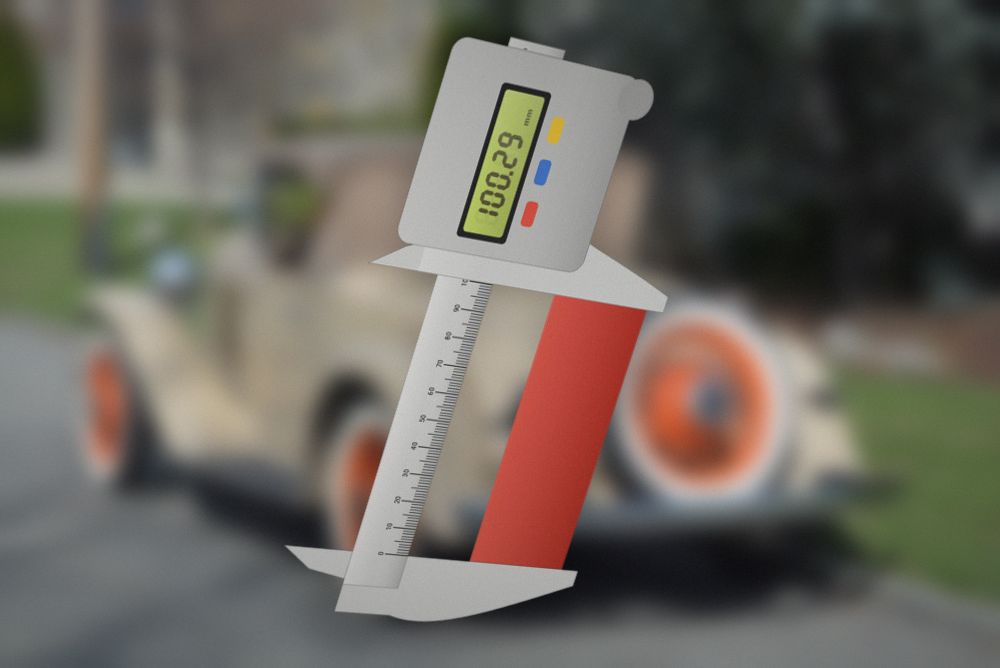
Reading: value=100.29 unit=mm
